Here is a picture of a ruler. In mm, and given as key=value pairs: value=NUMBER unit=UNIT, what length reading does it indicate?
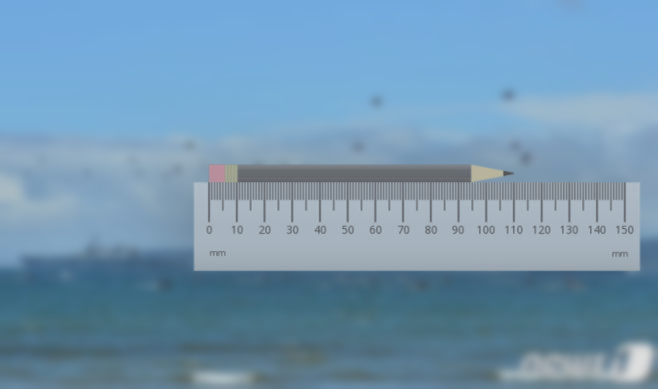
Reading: value=110 unit=mm
